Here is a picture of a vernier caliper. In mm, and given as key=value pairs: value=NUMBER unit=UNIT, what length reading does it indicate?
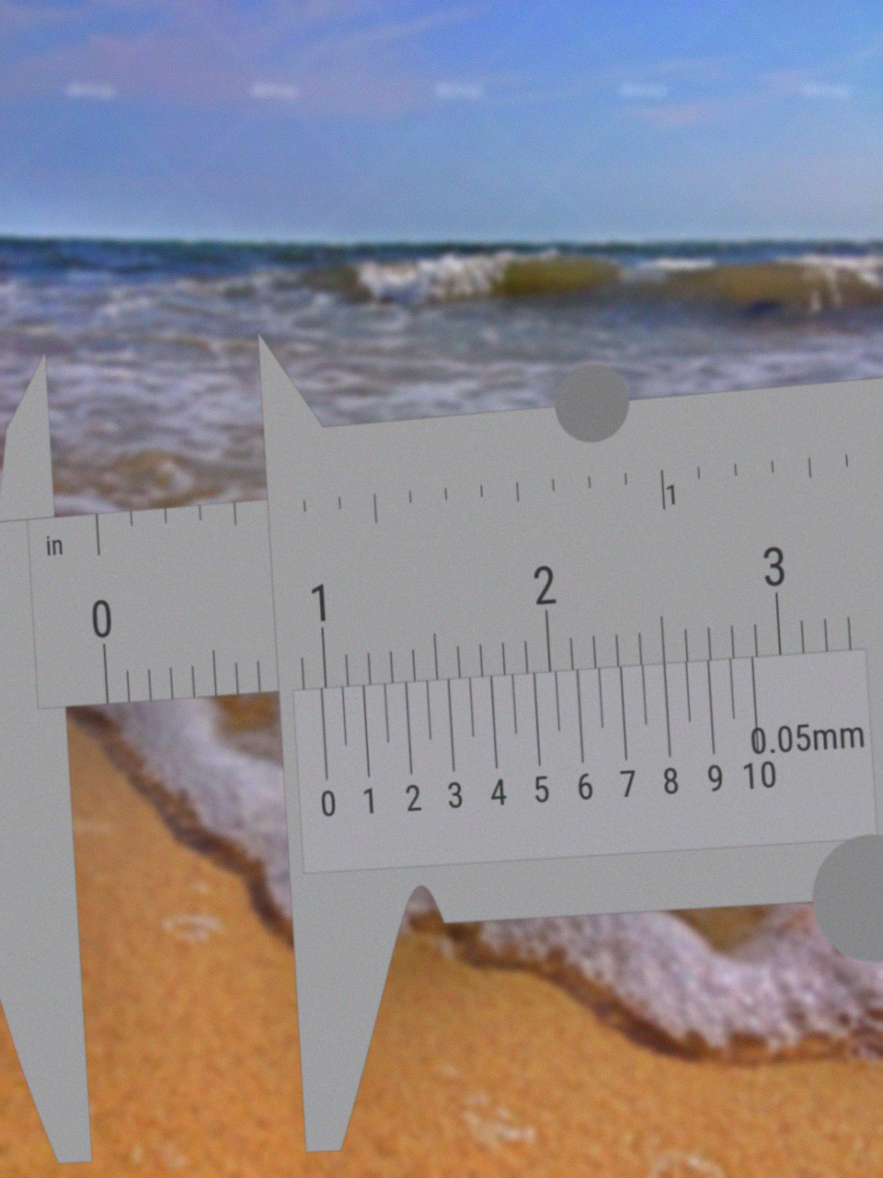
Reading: value=9.8 unit=mm
